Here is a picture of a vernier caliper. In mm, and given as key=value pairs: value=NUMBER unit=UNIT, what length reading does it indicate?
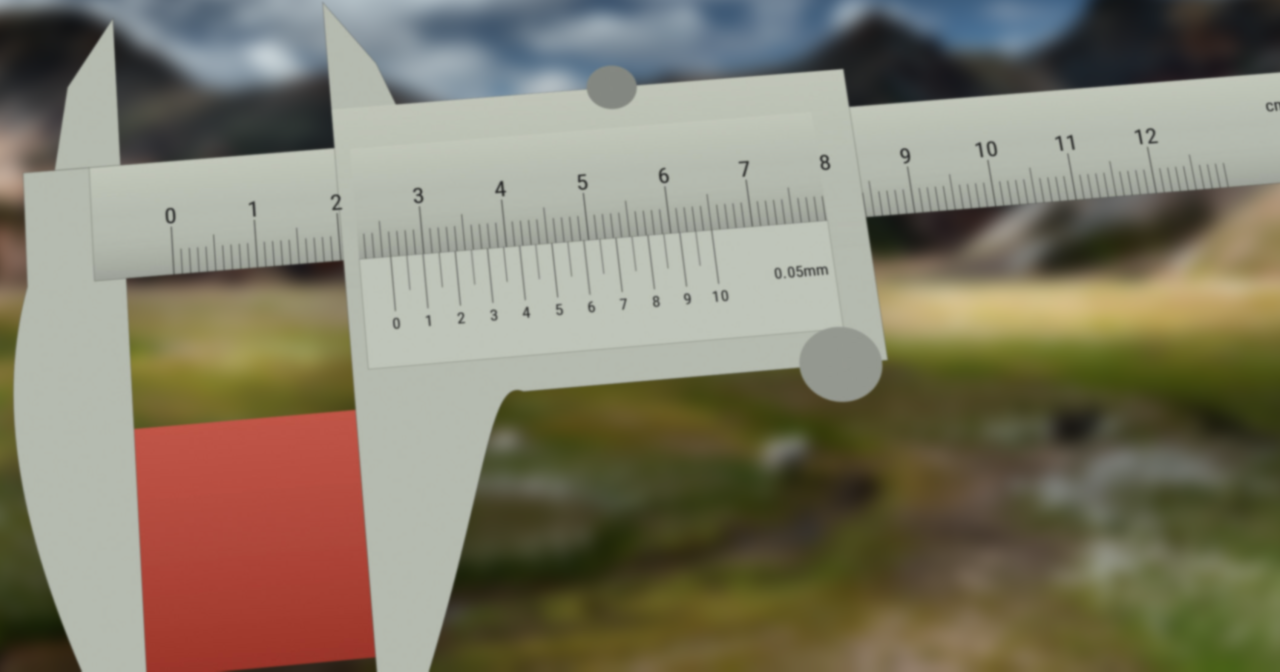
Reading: value=26.0 unit=mm
